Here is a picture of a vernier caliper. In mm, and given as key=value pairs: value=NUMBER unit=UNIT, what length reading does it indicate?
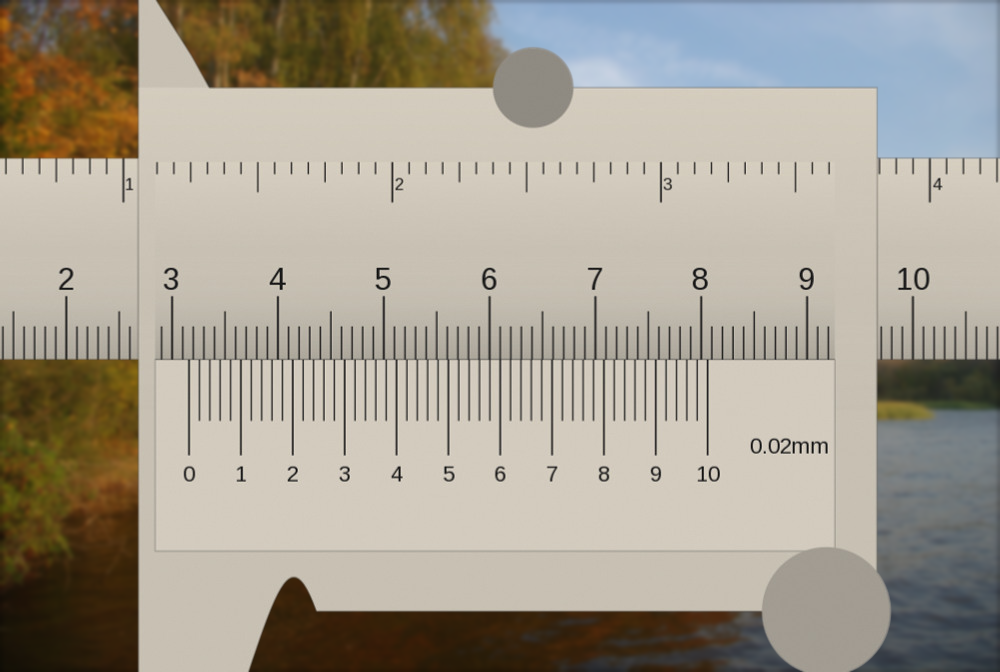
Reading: value=31.6 unit=mm
